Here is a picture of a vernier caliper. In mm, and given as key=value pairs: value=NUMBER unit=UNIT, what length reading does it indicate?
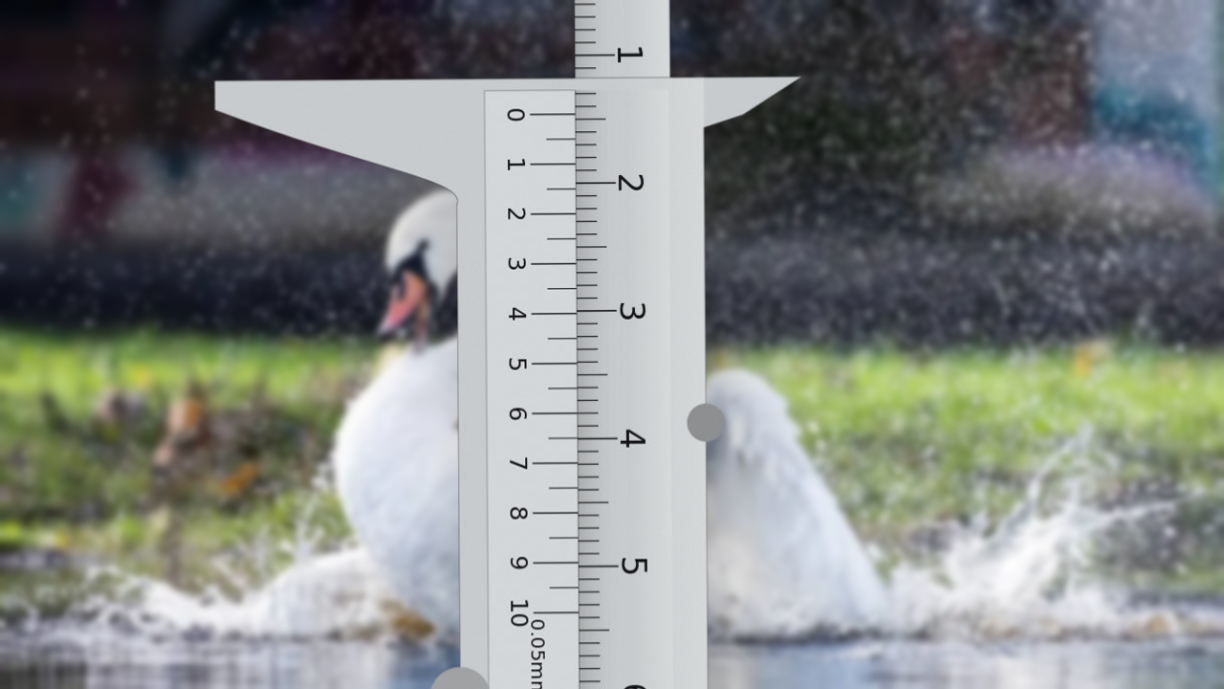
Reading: value=14.6 unit=mm
